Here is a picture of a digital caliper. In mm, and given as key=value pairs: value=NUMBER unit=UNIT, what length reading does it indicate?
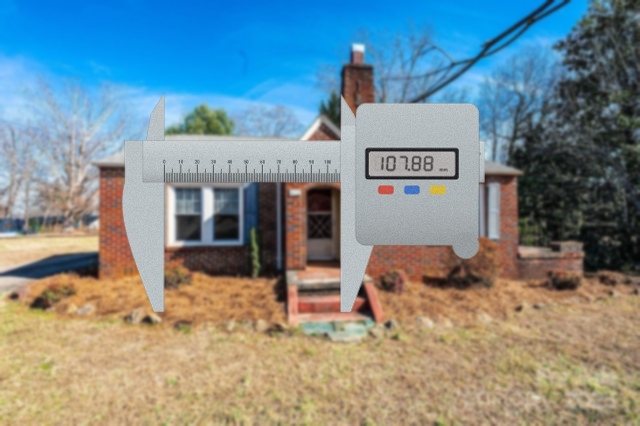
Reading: value=107.88 unit=mm
